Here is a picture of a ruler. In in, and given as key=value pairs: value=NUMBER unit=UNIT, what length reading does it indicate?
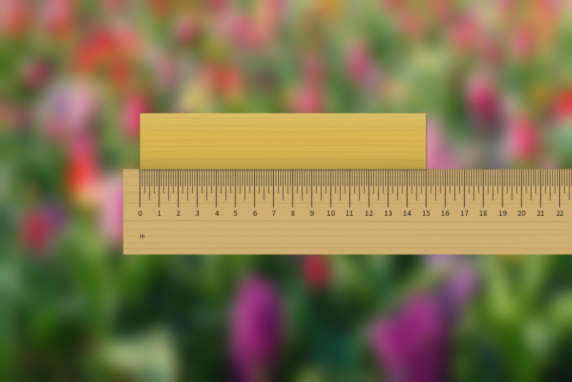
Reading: value=15 unit=in
